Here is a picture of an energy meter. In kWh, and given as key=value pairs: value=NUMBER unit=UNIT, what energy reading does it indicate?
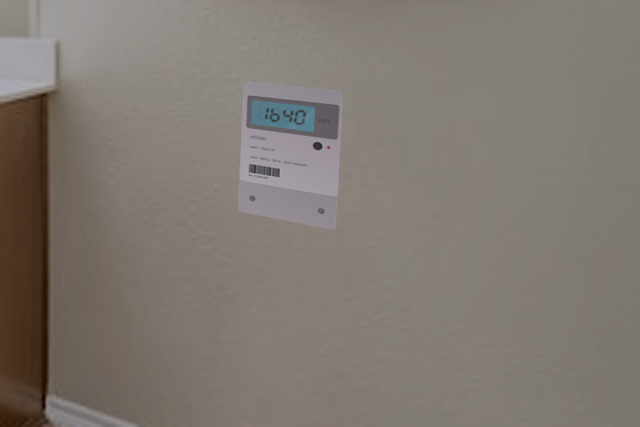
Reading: value=1640 unit=kWh
